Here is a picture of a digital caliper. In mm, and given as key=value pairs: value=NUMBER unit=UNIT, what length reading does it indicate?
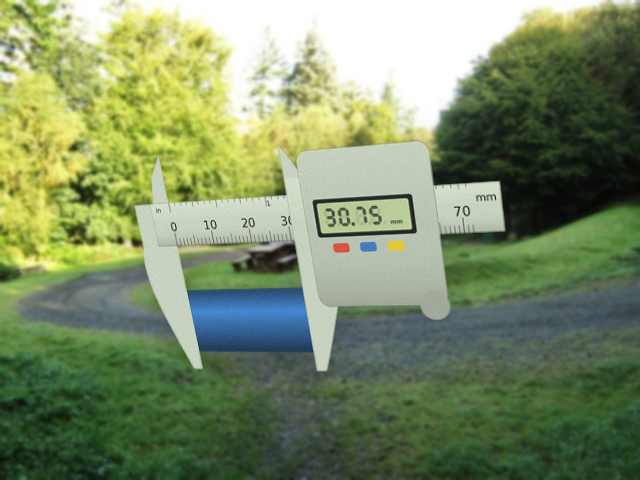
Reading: value=30.75 unit=mm
